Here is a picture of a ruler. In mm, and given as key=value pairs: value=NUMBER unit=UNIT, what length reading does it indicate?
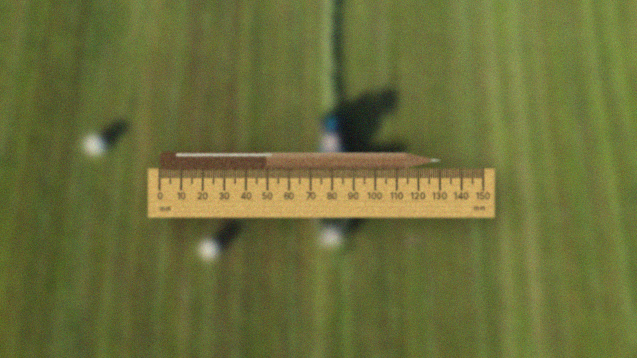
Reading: value=130 unit=mm
